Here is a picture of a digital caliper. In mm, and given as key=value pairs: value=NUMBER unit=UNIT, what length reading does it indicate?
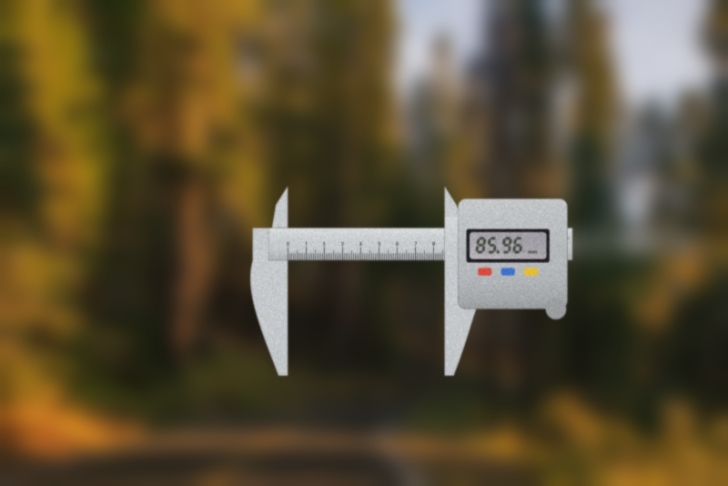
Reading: value=85.96 unit=mm
